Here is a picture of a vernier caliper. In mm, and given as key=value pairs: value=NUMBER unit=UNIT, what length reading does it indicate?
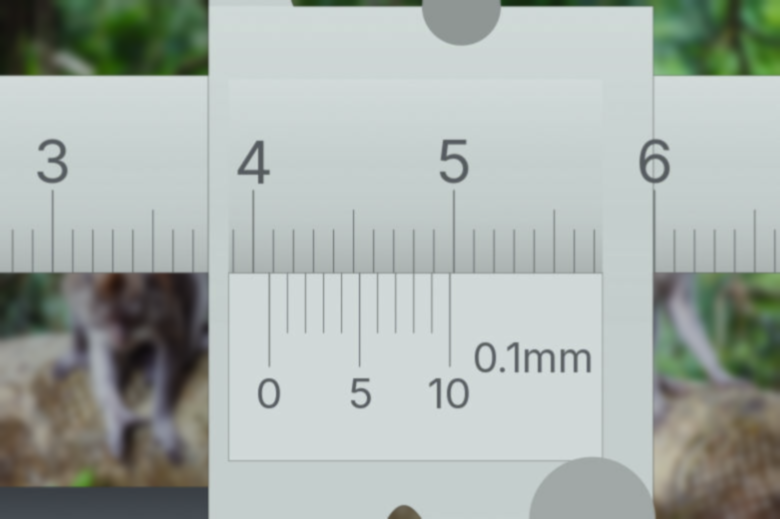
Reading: value=40.8 unit=mm
